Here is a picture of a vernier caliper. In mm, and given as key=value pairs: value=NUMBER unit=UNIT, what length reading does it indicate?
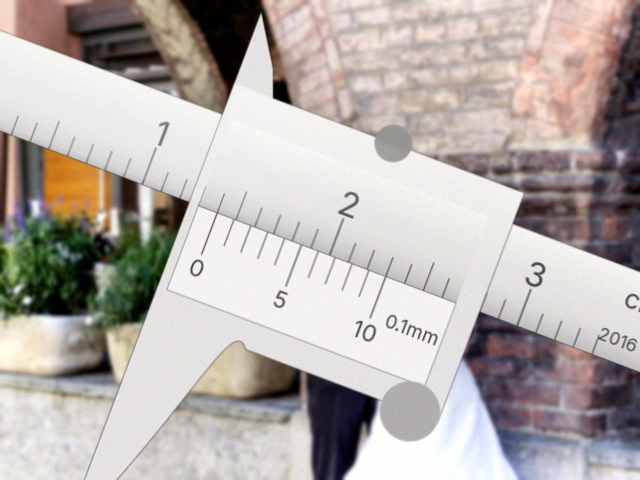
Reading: value=14.0 unit=mm
